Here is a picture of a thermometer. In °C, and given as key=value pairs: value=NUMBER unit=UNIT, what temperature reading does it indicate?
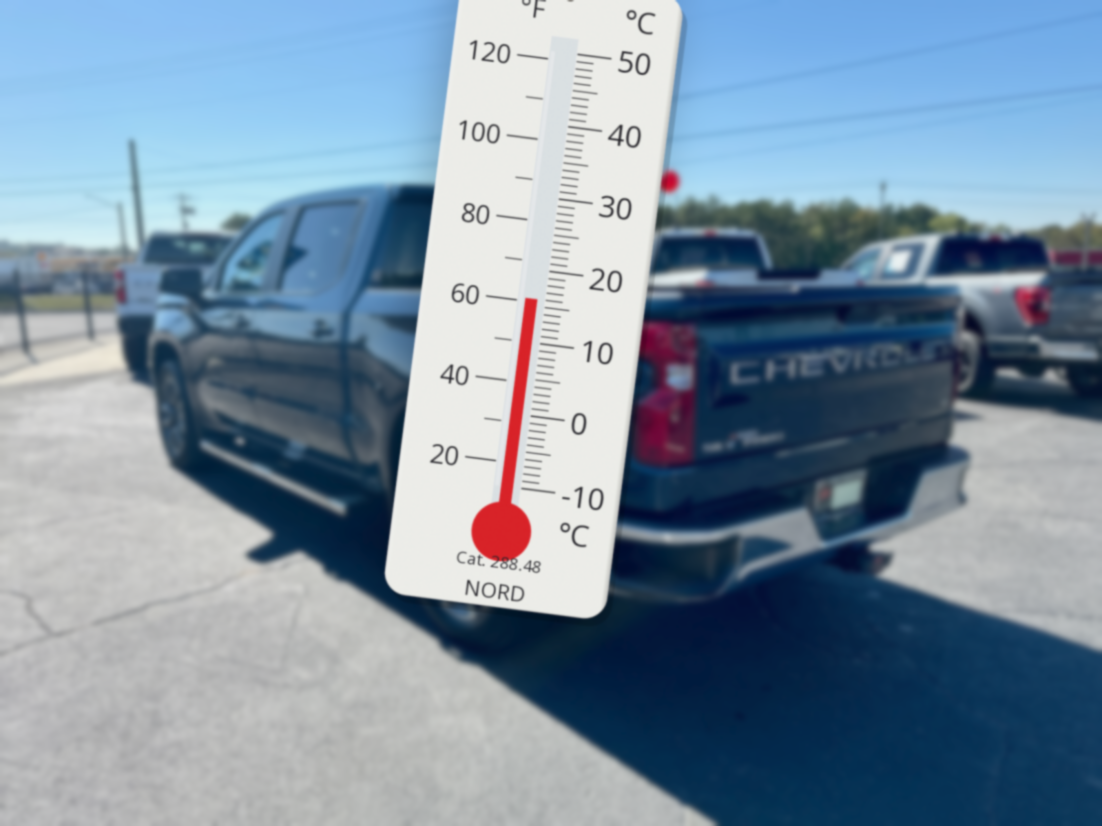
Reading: value=16 unit=°C
